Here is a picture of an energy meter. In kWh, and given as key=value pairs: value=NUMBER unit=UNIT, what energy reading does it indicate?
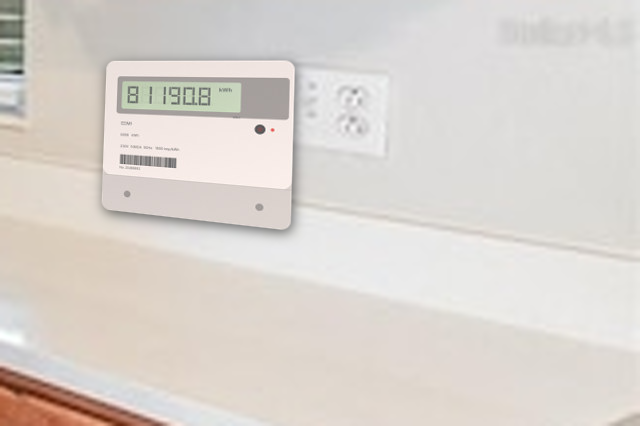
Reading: value=81190.8 unit=kWh
